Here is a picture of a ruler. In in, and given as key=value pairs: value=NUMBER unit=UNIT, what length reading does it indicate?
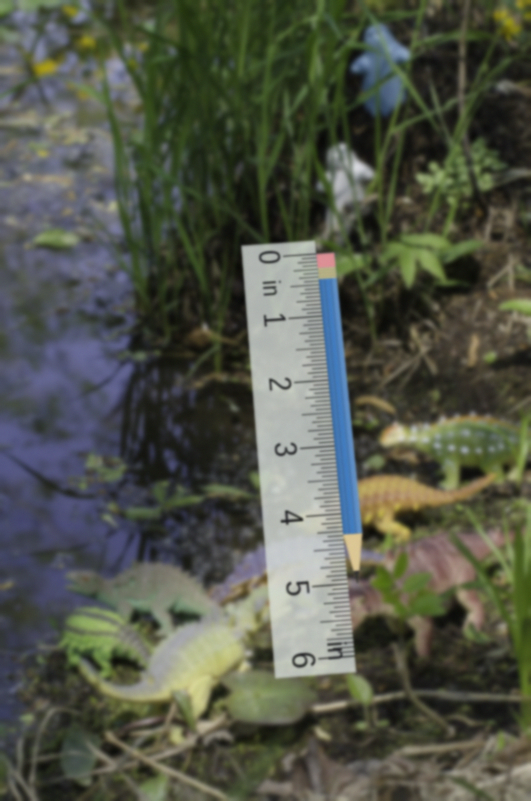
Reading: value=5 unit=in
